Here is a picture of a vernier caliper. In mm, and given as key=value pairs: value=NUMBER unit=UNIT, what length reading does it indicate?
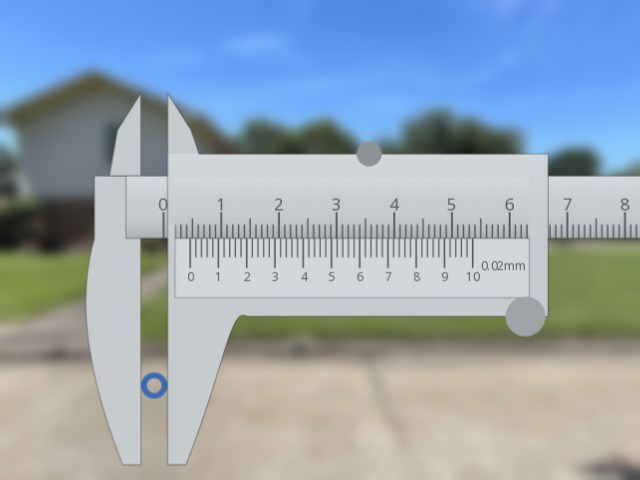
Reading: value=4.6 unit=mm
